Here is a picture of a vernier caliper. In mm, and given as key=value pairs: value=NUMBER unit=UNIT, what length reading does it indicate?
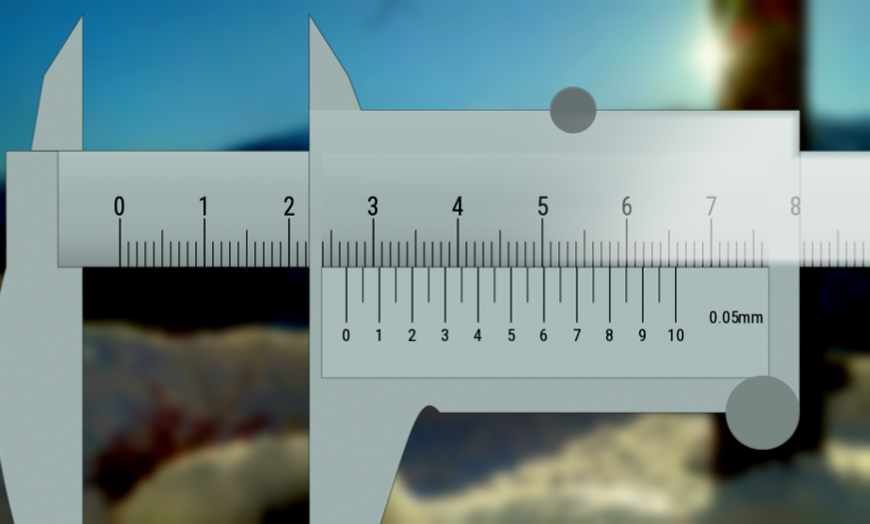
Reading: value=26.8 unit=mm
